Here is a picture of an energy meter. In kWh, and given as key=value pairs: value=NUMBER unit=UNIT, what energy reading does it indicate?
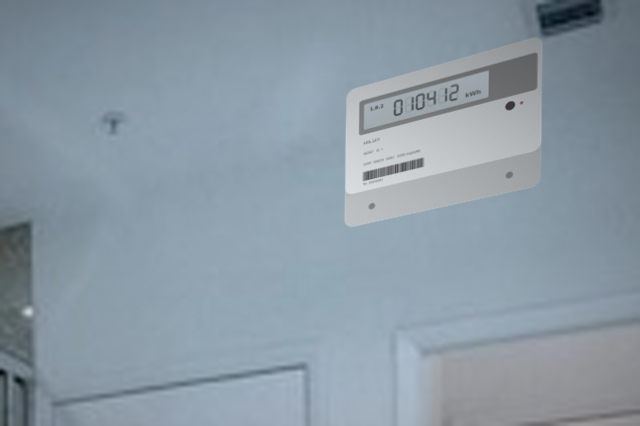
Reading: value=10412 unit=kWh
